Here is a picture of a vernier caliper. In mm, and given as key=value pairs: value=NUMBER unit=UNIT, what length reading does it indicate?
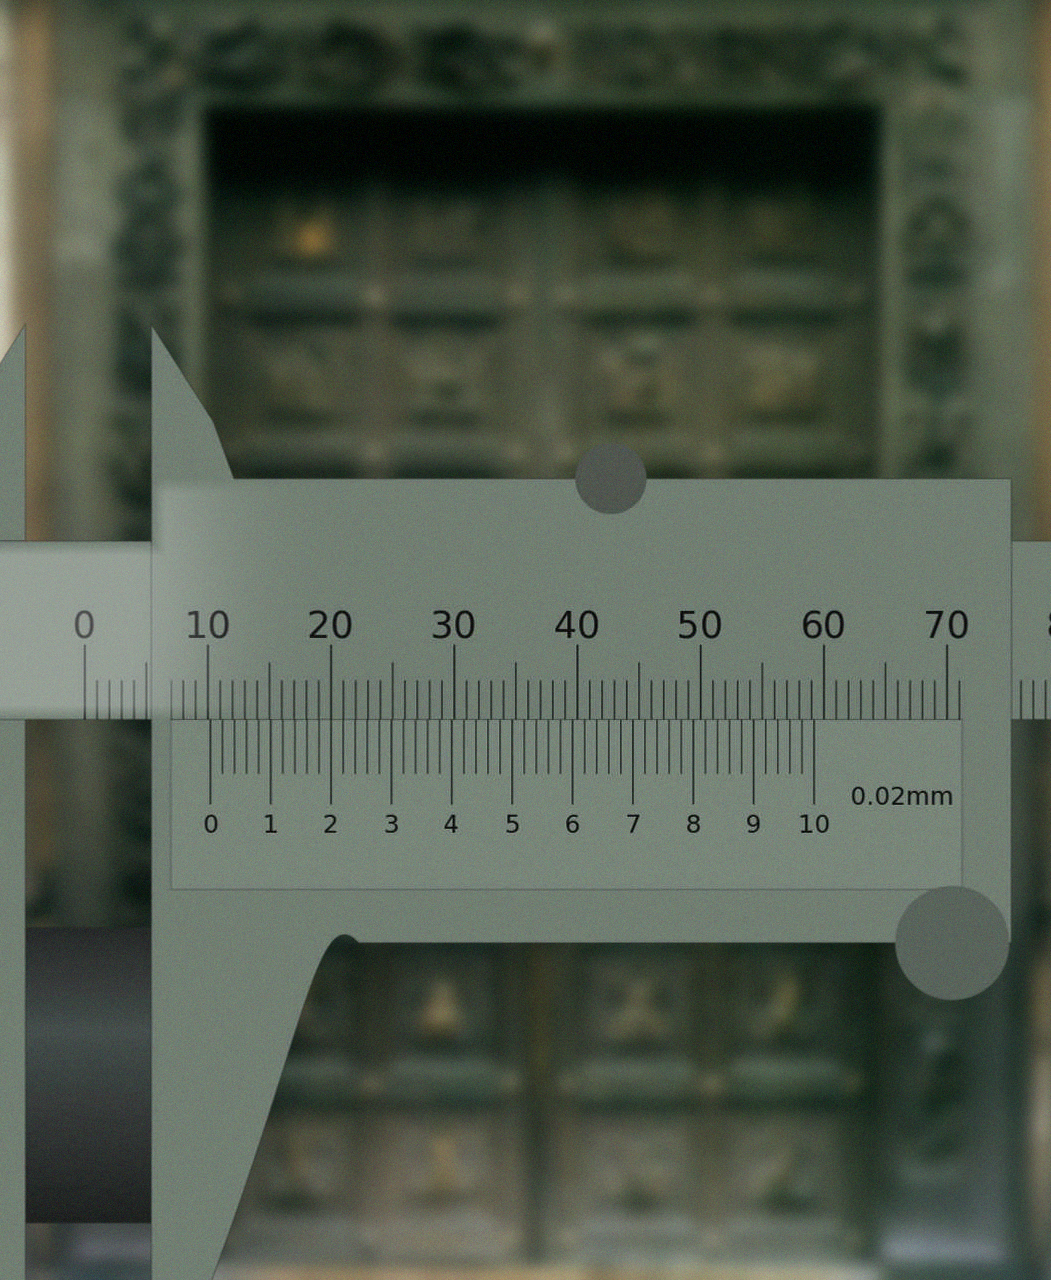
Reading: value=10.2 unit=mm
